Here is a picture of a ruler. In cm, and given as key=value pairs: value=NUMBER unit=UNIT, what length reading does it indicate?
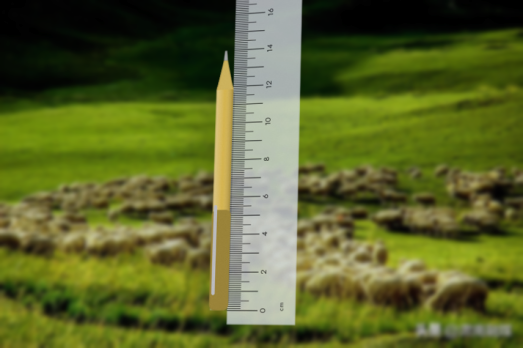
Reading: value=14 unit=cm
